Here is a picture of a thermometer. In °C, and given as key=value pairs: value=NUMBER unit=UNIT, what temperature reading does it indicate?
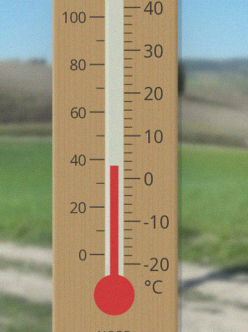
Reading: value=3 unit=°C
